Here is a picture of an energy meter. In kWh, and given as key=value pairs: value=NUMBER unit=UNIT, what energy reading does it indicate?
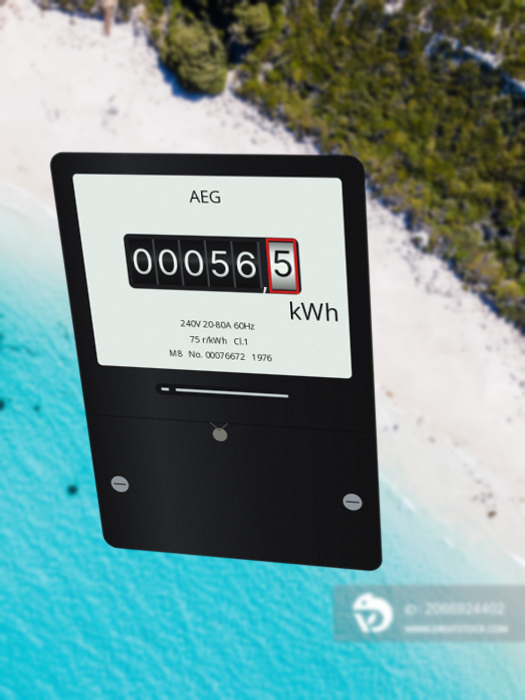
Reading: value=56.5 unit=kWh
